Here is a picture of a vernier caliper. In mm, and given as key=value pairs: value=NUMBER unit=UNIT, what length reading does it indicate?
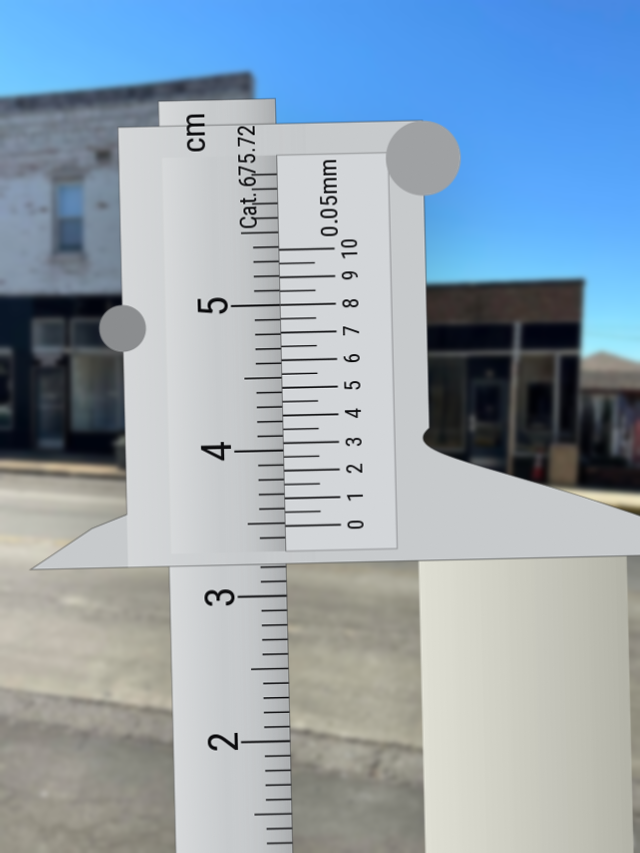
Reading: value=34.8 unit=mm
